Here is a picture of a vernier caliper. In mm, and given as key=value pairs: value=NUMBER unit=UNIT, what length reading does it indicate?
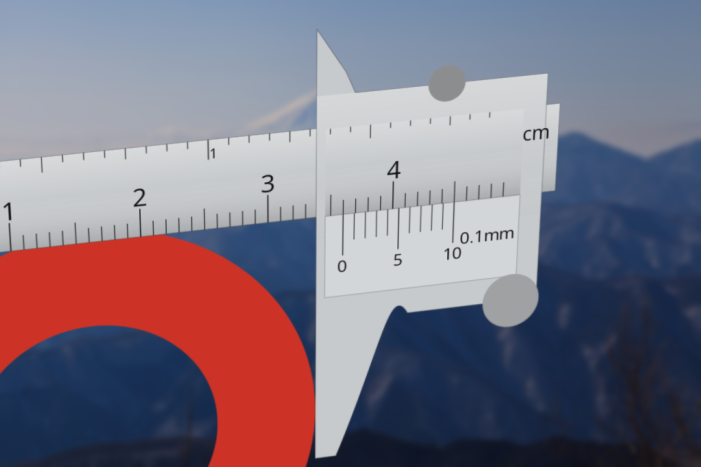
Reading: value=36.0 unit=mm
